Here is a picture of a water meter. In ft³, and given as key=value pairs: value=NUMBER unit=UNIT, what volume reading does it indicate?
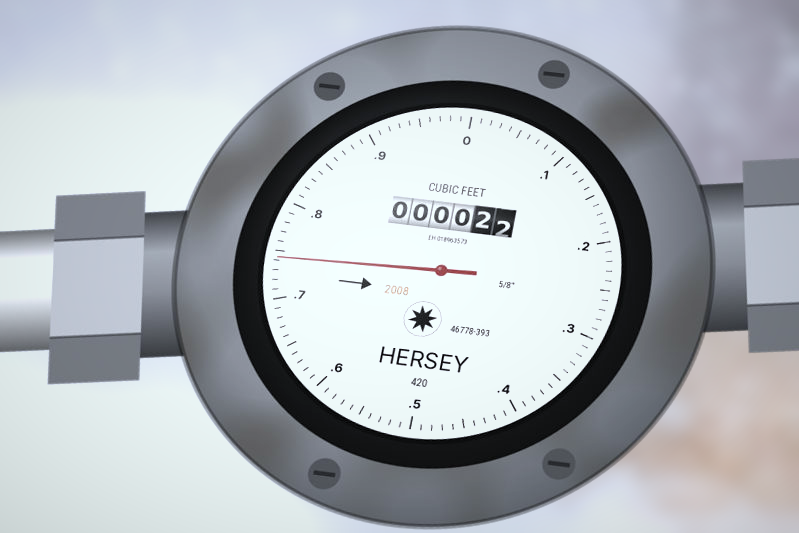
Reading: value=21.74 unit=ft³
